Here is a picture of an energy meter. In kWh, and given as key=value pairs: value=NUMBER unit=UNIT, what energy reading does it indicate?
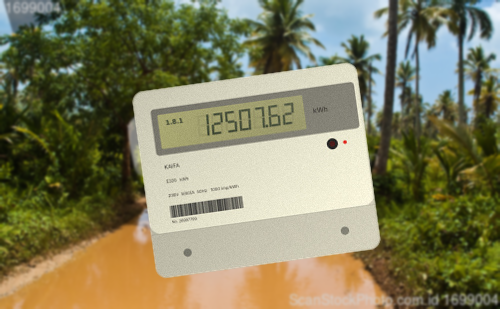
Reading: value=12507.62 unit=kWh
